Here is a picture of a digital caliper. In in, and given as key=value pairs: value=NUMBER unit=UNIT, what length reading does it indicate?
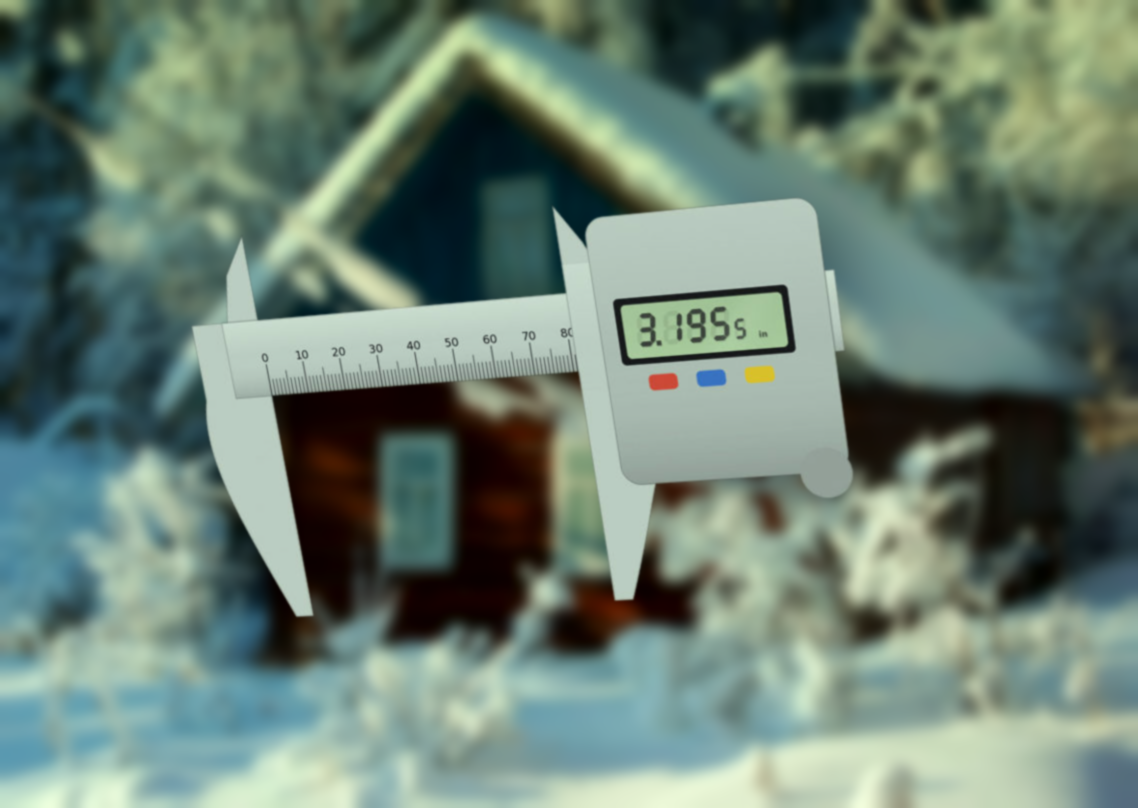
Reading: value=3.1955 unit=in
